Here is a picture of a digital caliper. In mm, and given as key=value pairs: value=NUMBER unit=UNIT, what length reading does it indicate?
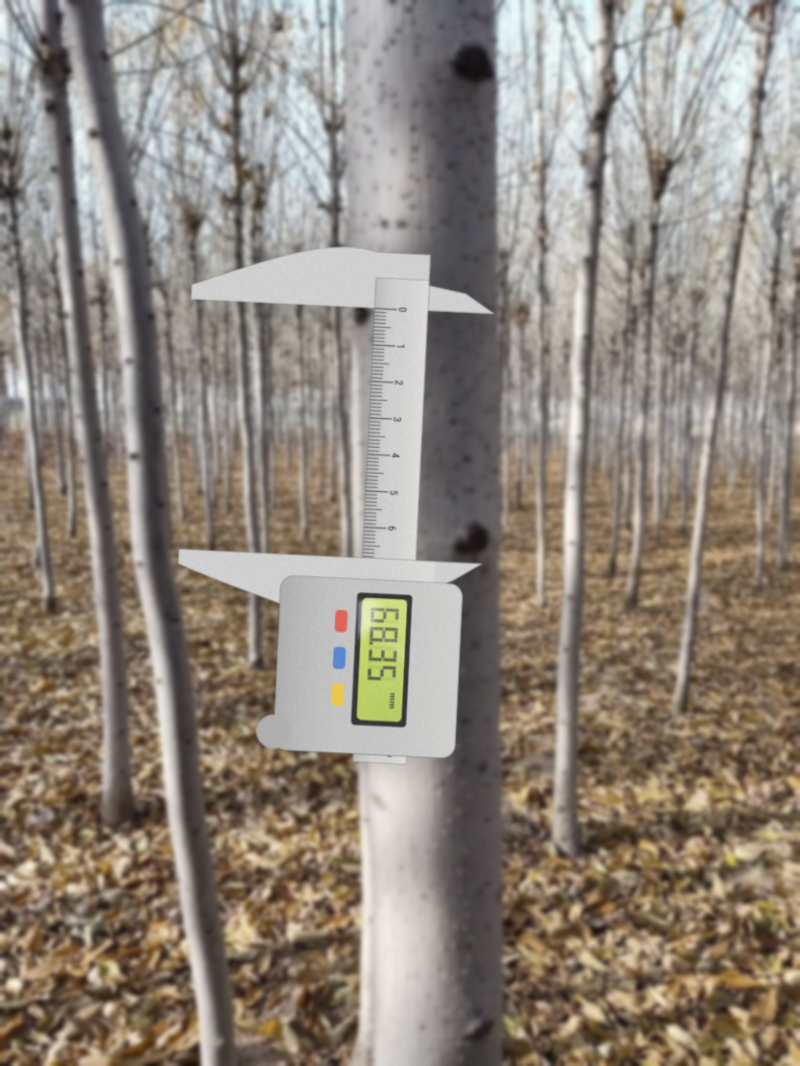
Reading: value=68.35 unit=mm
